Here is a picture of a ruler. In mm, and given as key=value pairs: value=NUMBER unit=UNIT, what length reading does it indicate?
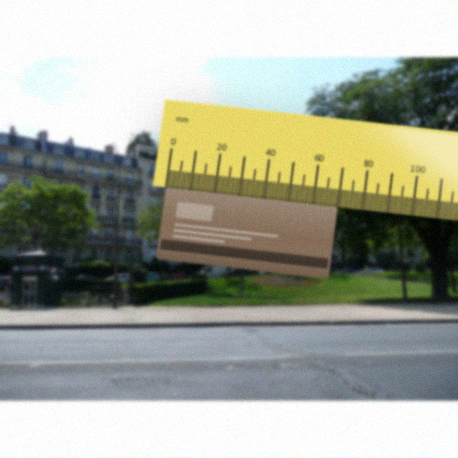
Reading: value=70 unit=mm
